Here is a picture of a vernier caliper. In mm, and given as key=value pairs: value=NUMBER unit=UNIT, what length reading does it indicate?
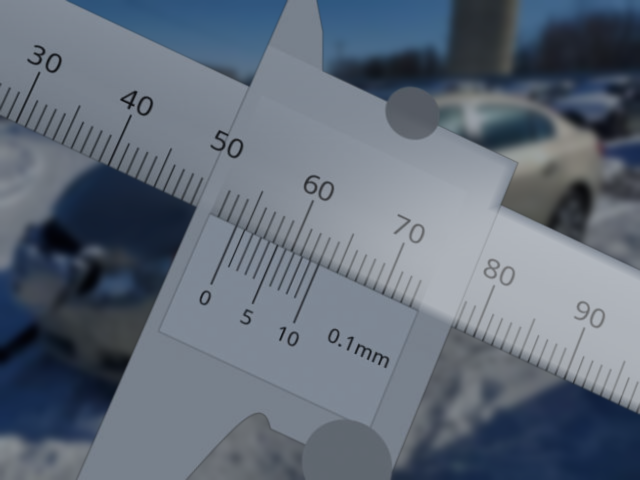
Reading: value=54.0 unit=mm
